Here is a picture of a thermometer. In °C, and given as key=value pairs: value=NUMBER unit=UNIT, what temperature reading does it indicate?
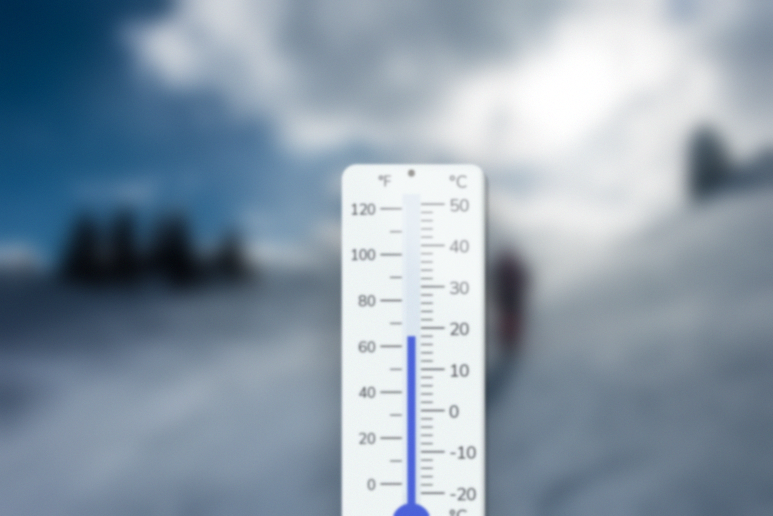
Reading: value=18 unit=°C
